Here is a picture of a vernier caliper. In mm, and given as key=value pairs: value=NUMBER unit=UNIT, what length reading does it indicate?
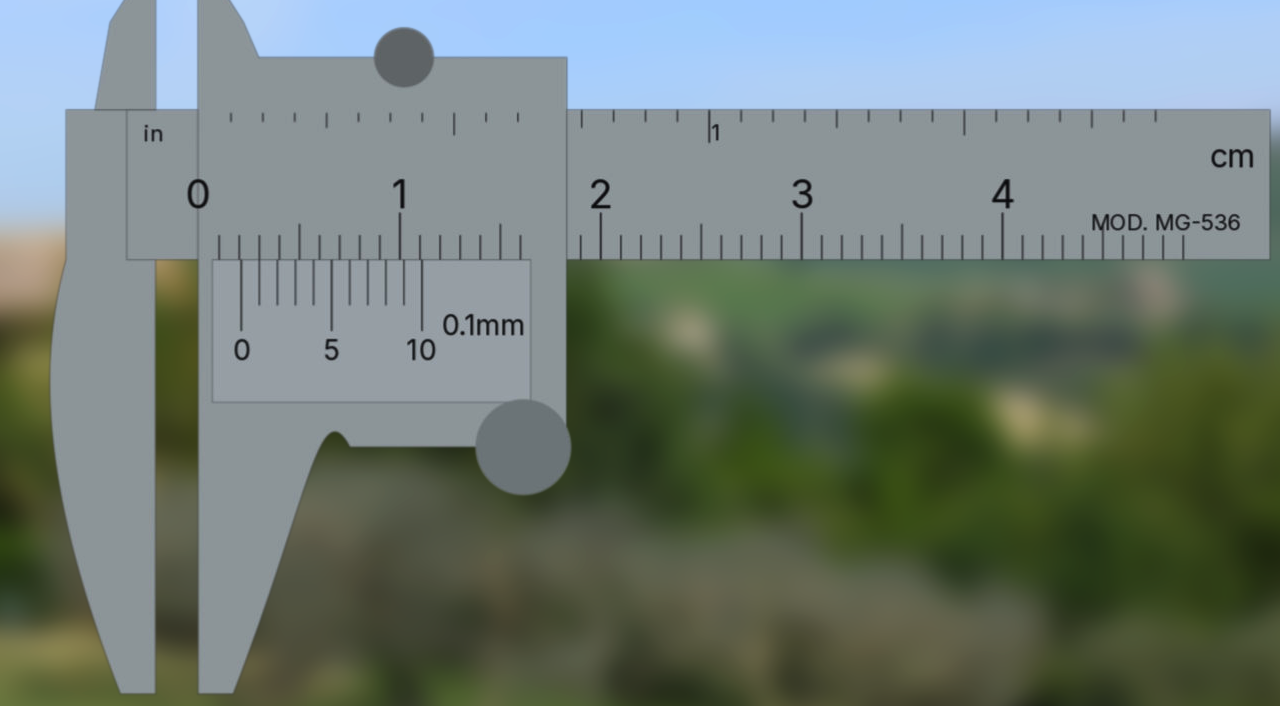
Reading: value=2.1 unit=mm
